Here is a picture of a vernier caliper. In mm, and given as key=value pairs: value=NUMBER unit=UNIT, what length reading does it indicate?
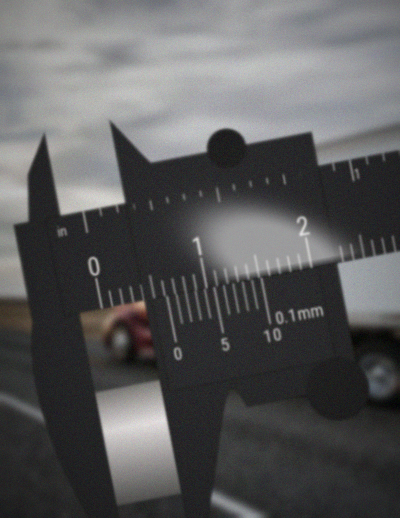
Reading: value=6.2 unit=mm
